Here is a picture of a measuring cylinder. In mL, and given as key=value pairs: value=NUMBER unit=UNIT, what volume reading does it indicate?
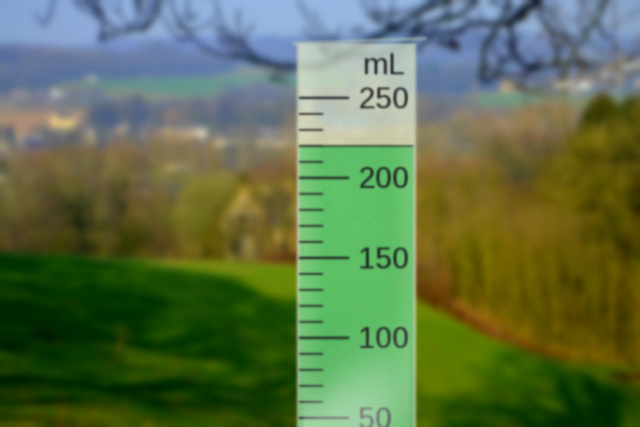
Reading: value=220 unit=mL
